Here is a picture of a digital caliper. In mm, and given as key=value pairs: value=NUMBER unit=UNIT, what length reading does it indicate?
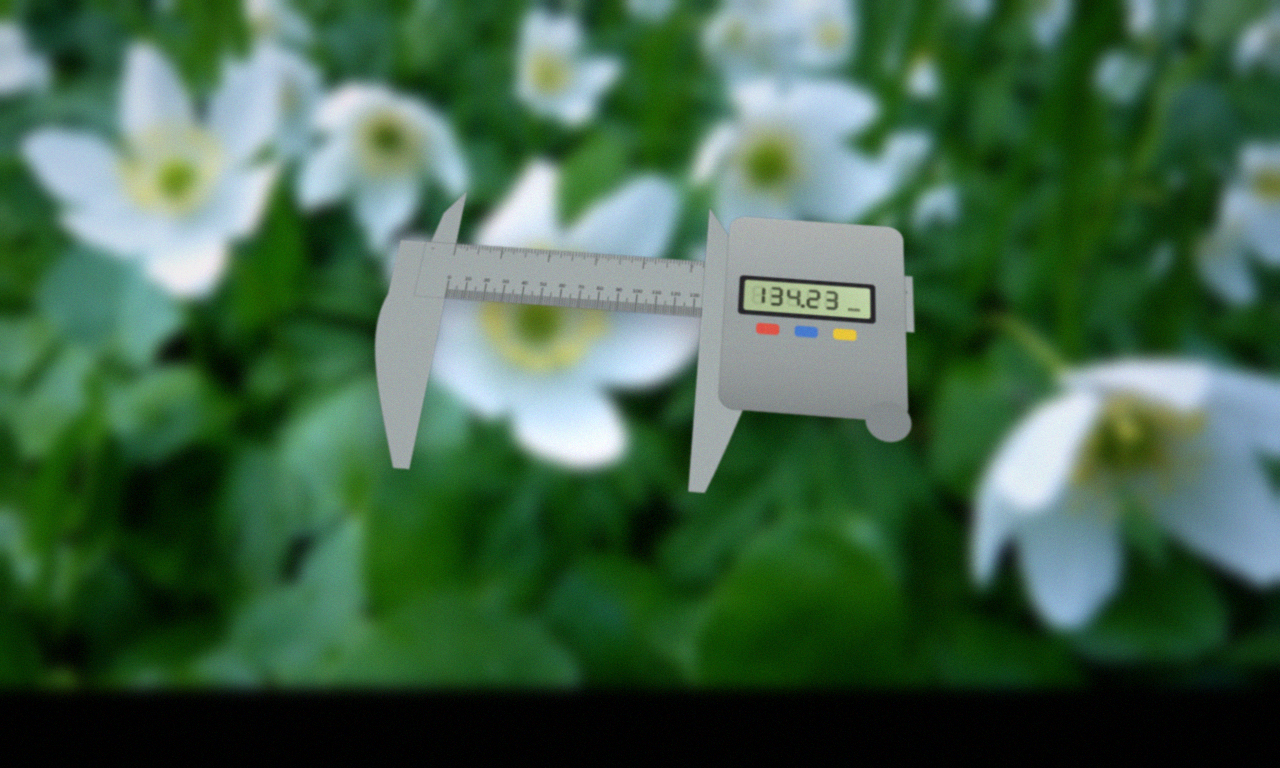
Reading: value=134.23 unit=mm
